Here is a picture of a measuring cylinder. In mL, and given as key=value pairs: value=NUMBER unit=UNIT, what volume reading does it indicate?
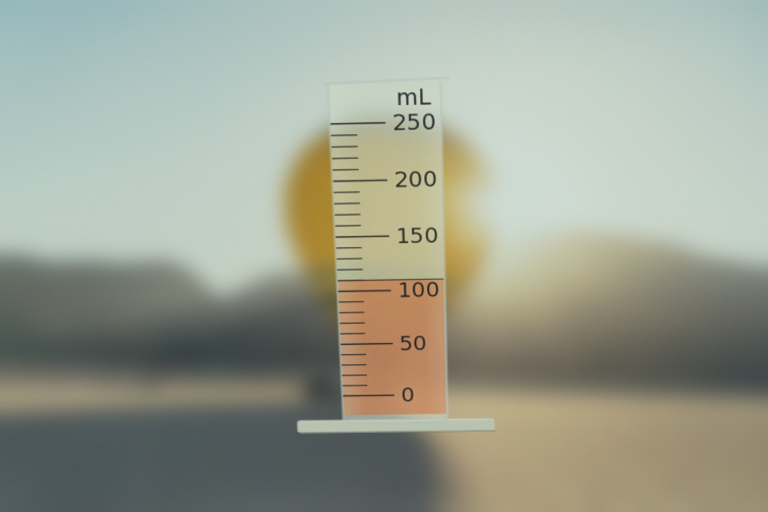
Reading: value=110 unit=mL
